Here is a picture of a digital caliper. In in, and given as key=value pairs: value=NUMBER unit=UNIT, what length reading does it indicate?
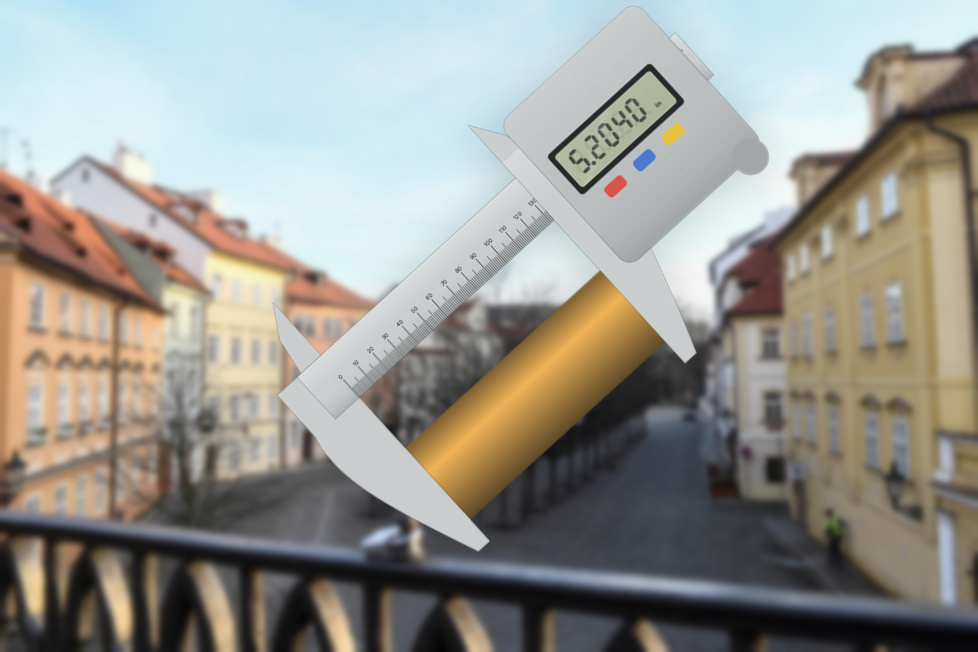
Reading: value=5.2040 unit=in
